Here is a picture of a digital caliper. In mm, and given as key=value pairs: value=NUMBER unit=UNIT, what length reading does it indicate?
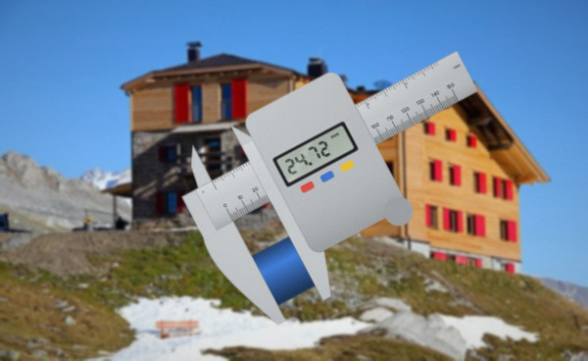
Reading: value=24.72 unit=mm
